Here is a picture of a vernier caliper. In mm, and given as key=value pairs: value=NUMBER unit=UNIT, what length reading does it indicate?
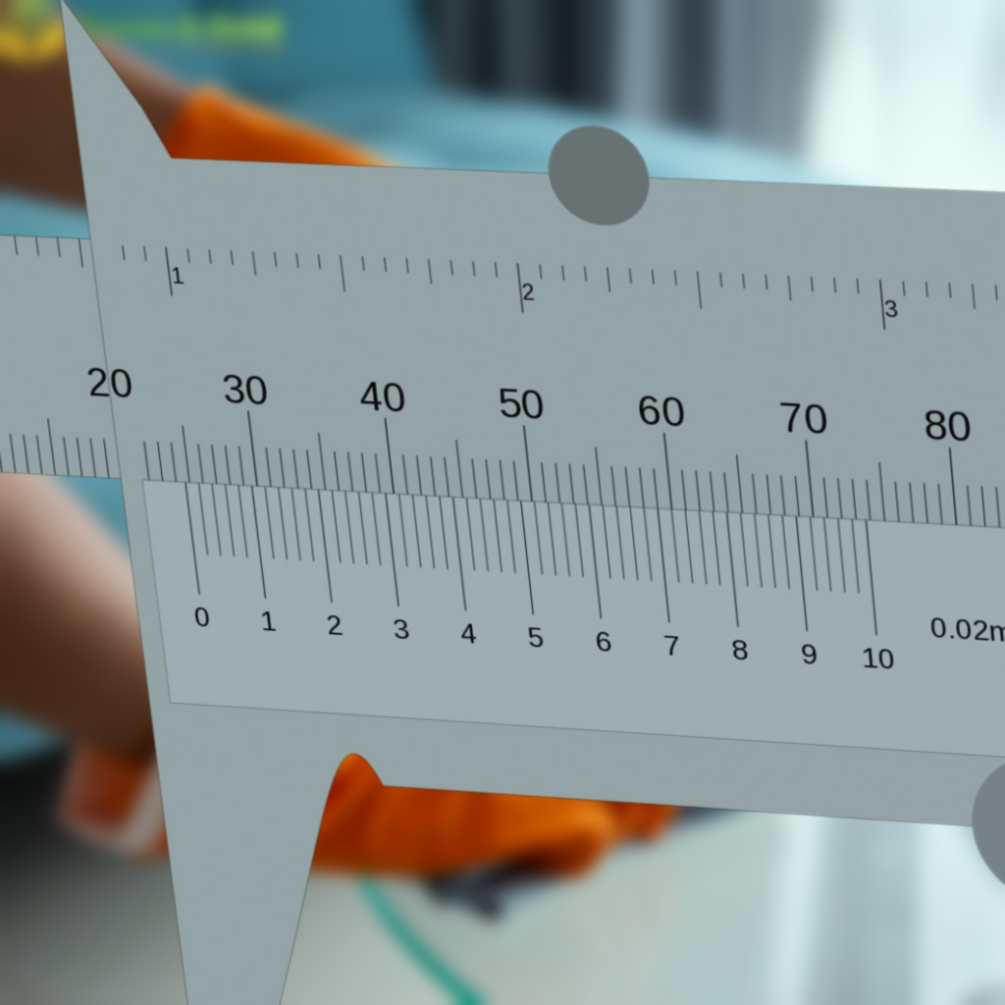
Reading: value=24.7 unit=mm
